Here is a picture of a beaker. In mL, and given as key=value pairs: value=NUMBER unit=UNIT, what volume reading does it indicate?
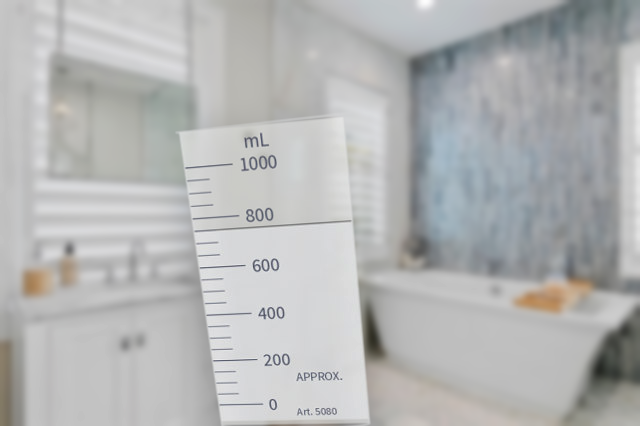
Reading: value=750 unit=mL
